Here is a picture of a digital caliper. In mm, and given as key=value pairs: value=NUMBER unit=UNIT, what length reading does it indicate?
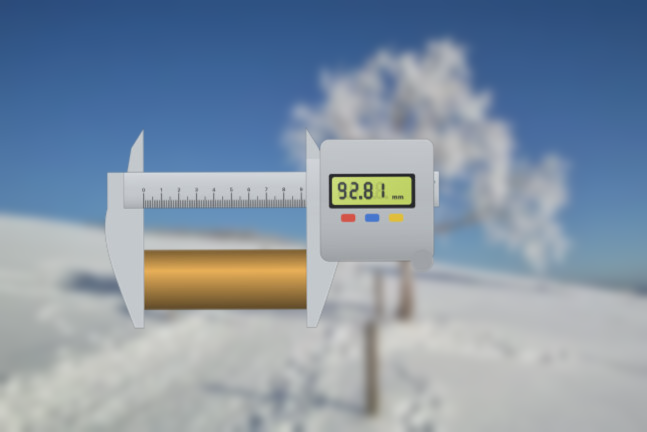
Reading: value=92.81 unit=mm
